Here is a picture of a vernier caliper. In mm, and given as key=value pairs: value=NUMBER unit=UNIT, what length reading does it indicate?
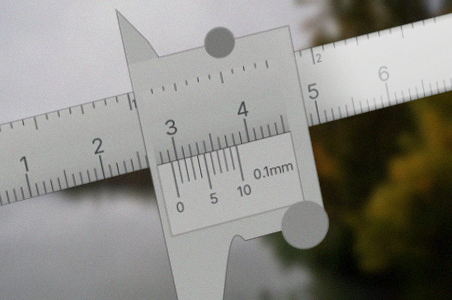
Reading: value=29.2 unit=mm
